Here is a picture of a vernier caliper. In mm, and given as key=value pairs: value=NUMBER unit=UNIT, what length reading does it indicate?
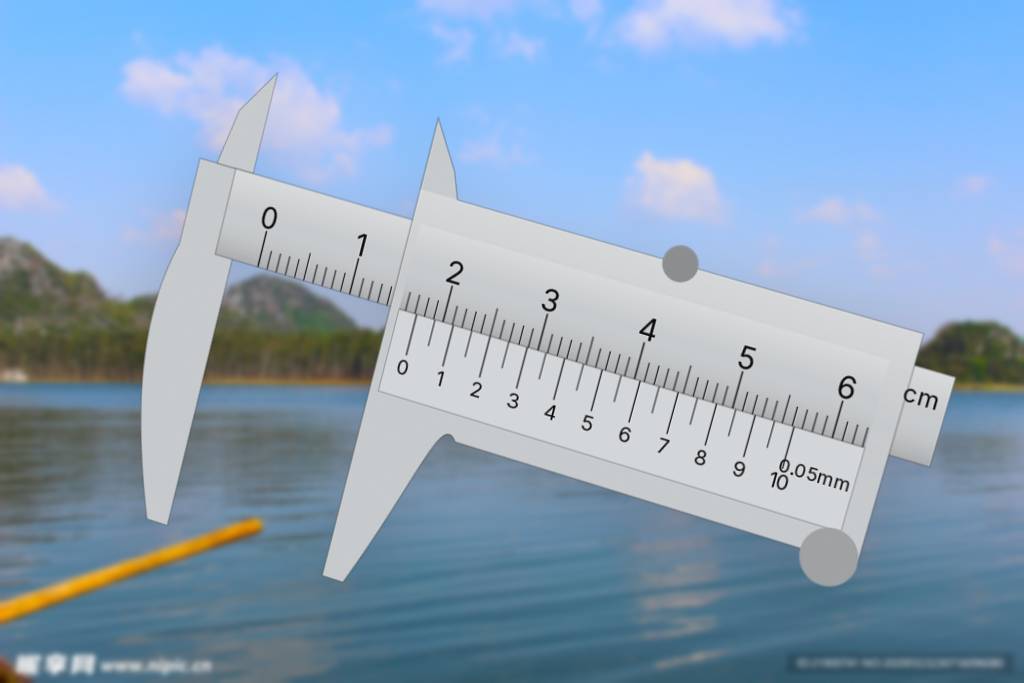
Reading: value=17.2 unit=mm
